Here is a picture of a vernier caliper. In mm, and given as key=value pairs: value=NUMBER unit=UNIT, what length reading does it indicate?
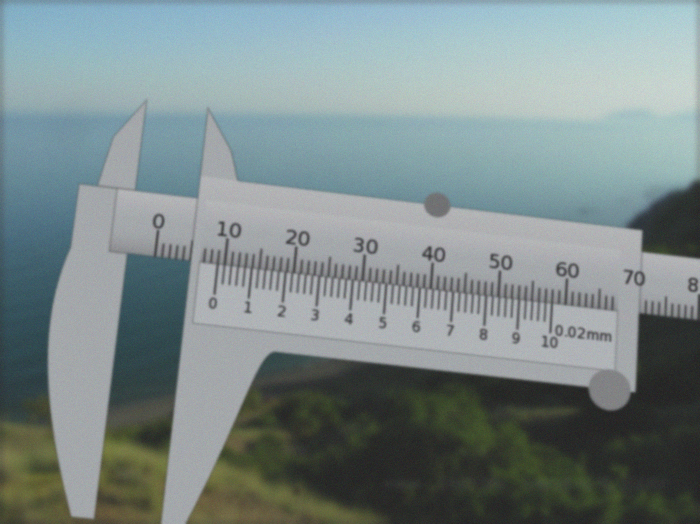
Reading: value=9.0 unit=mm
